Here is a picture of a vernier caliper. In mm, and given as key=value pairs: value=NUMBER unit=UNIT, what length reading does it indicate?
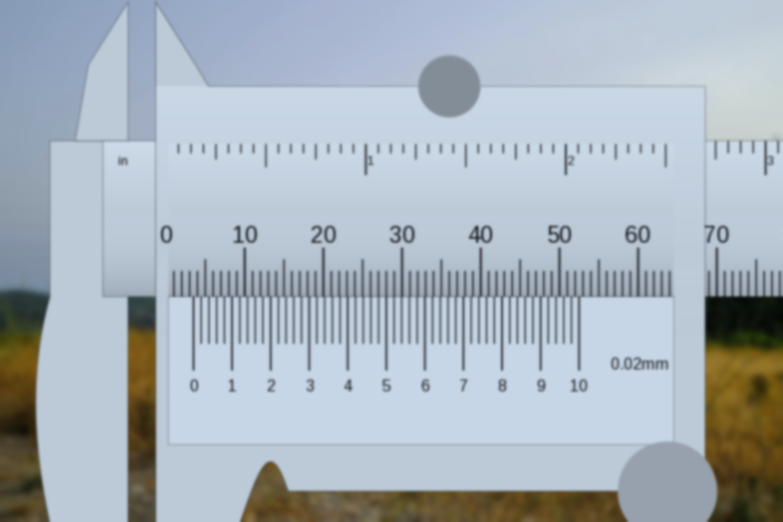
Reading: value=3.5 unit=mm
